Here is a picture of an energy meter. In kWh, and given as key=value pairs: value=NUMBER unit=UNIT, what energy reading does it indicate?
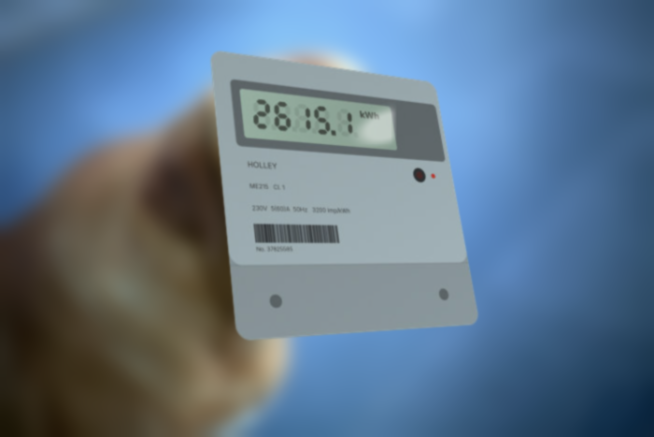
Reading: value=2615.1 unit=kWh
